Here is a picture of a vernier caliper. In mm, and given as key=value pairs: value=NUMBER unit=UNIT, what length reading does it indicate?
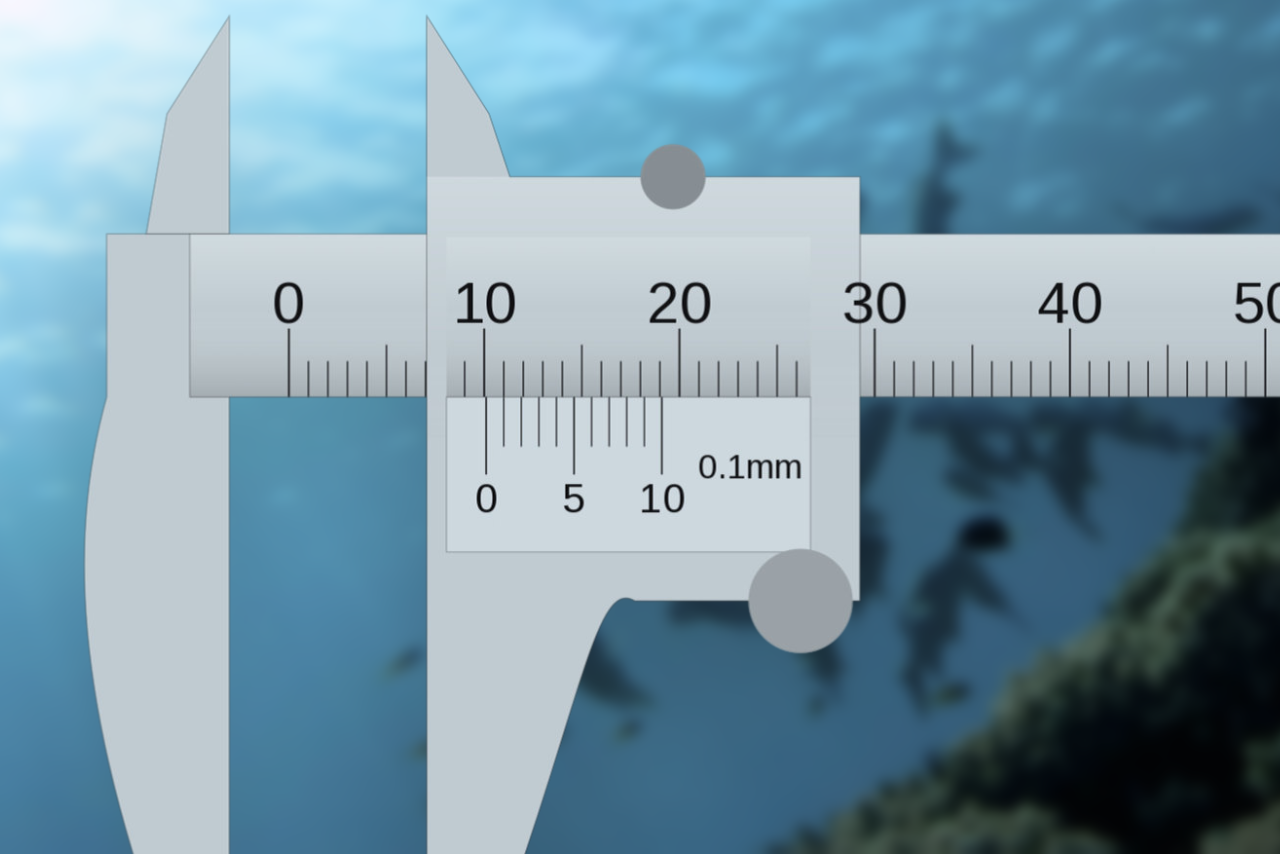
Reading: value=10.1 unit=mm
